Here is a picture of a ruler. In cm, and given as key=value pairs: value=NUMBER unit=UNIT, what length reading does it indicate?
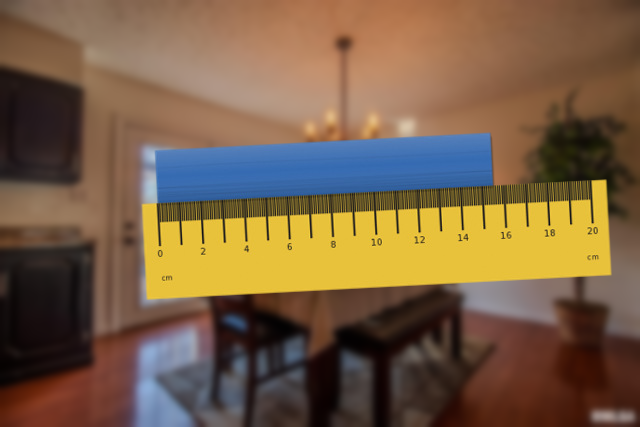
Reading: value=15.5 unit=cm
